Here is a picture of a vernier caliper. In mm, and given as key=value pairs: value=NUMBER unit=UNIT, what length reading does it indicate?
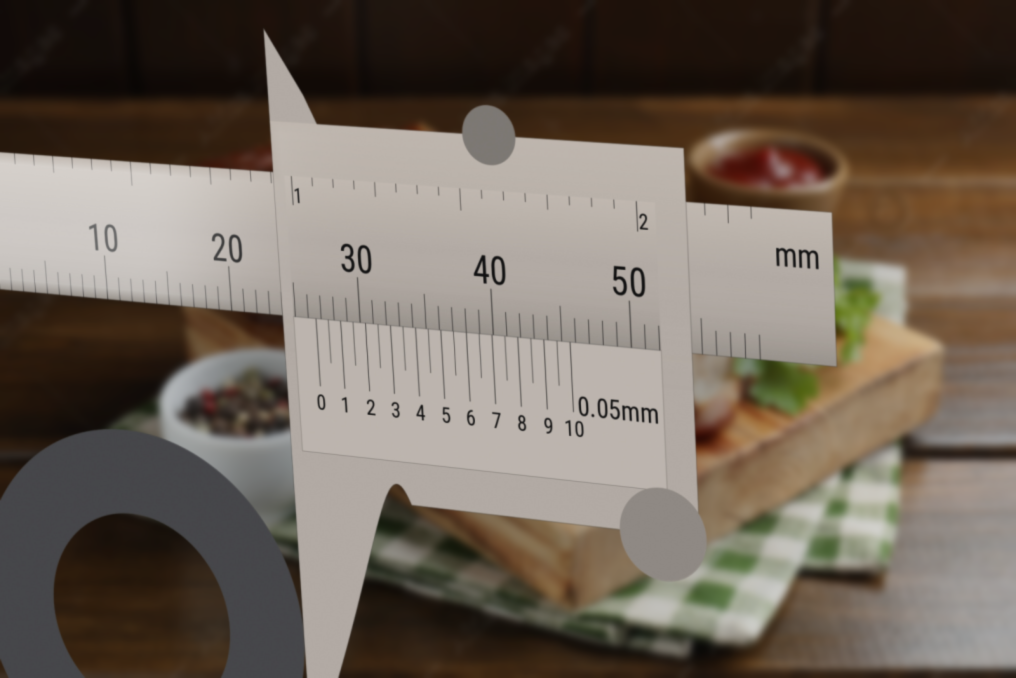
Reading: value=26.6 unit=mm
